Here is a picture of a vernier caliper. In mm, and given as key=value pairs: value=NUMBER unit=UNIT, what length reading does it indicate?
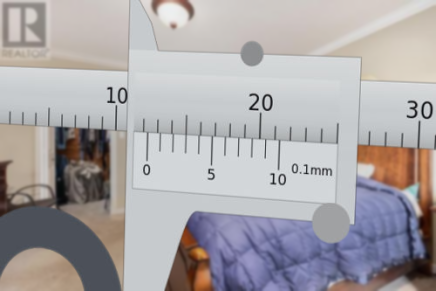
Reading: value=12.3 unit=mm
